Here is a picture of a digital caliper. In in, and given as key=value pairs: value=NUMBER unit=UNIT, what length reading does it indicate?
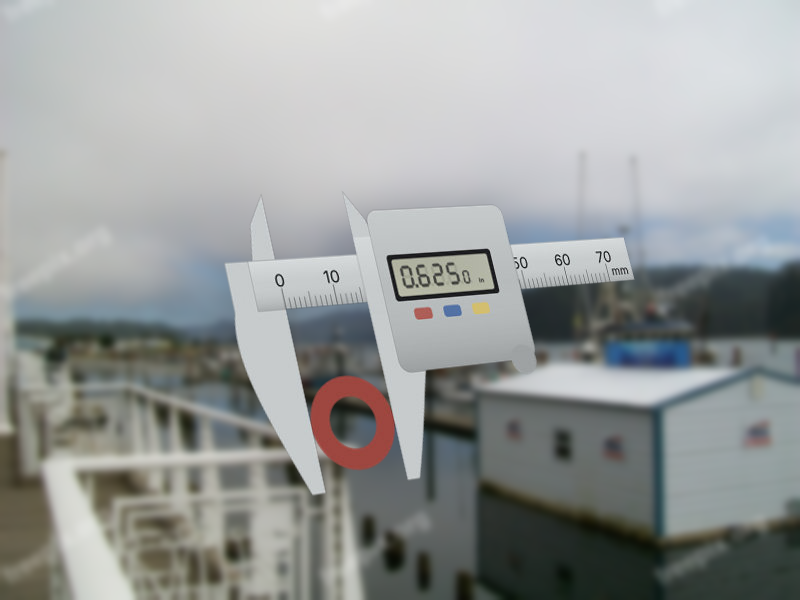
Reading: value=0.6250 unit=in
